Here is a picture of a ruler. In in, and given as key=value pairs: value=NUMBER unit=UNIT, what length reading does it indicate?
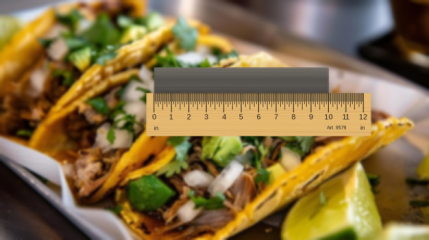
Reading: value=10 unit=in
